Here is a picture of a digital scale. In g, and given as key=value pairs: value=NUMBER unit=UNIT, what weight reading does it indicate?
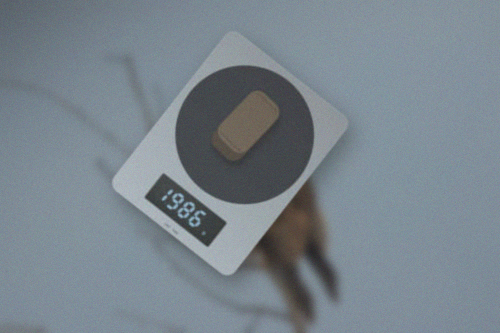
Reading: value=1986 unit=g
